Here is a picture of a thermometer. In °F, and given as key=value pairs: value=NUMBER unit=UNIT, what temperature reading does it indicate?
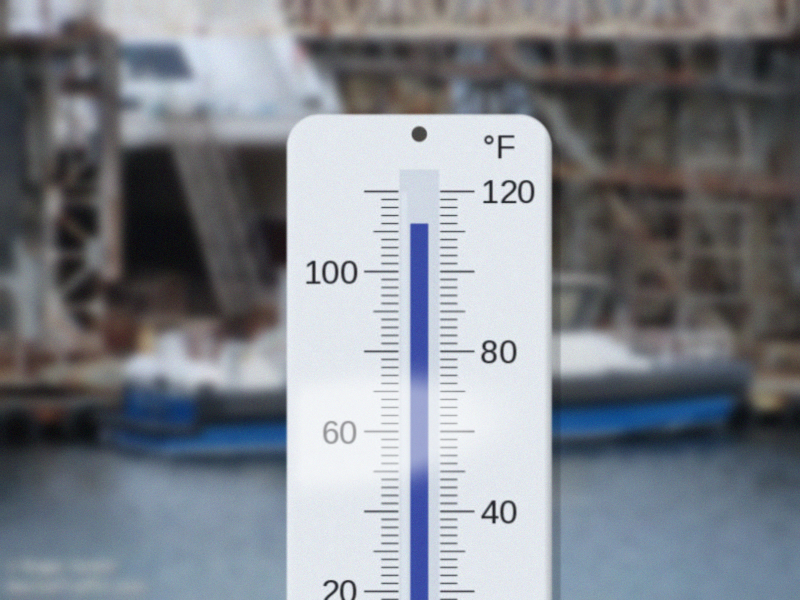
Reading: value=112 unit=°F
